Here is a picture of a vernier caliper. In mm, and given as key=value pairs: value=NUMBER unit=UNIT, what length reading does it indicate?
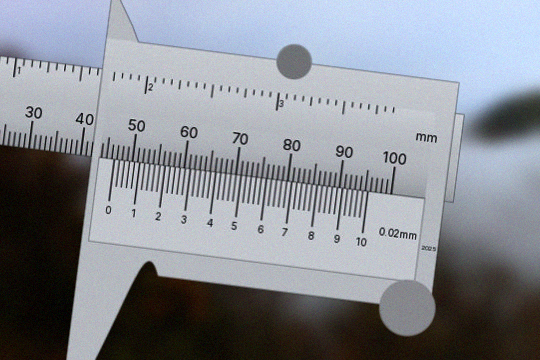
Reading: value=46.5 unit=mm
